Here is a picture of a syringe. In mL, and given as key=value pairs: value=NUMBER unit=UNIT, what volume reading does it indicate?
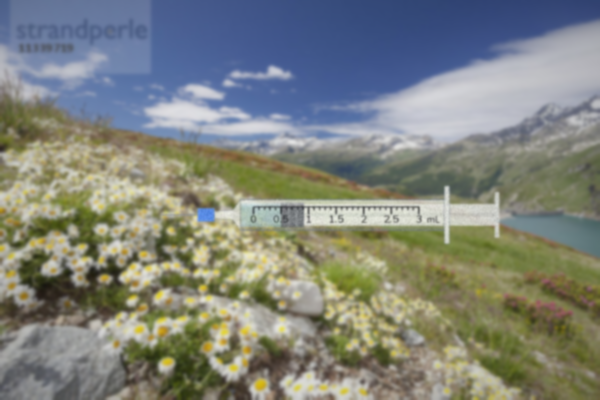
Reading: value=0.5 unit=mL
